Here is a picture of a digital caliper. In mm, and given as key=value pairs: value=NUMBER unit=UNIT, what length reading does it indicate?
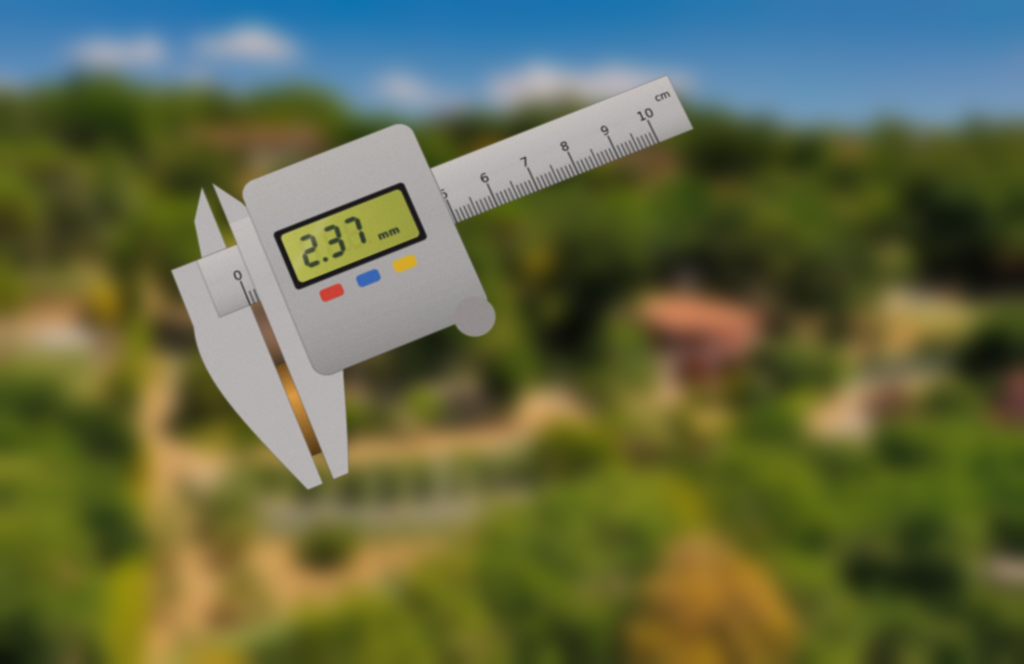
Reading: value=2.37 unit=mm
